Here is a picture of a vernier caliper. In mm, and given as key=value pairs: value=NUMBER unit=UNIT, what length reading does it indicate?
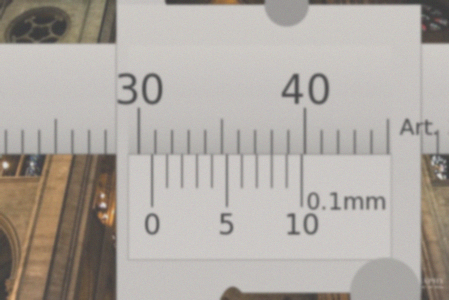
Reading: value=30.8 unit=mm
